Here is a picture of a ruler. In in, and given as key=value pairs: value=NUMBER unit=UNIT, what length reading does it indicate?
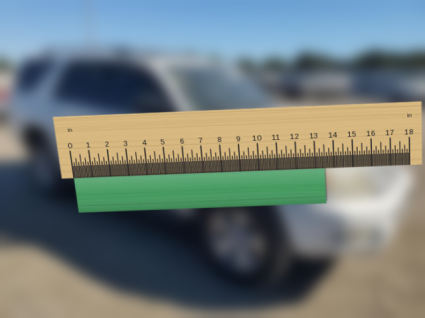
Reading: value=13.5 unit=in
